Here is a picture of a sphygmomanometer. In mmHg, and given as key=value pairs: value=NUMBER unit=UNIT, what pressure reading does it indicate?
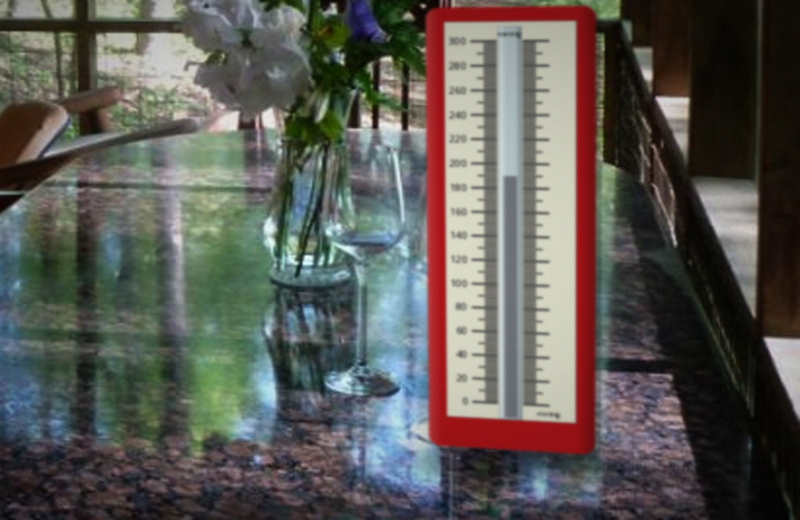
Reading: value=190 unit=mmHg
